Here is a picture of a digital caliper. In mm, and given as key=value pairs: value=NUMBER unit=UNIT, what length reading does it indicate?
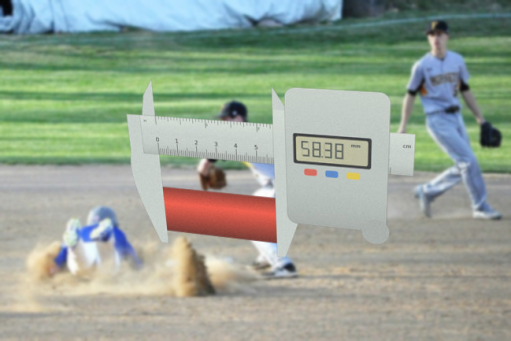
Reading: value=58.38 unit=mm
